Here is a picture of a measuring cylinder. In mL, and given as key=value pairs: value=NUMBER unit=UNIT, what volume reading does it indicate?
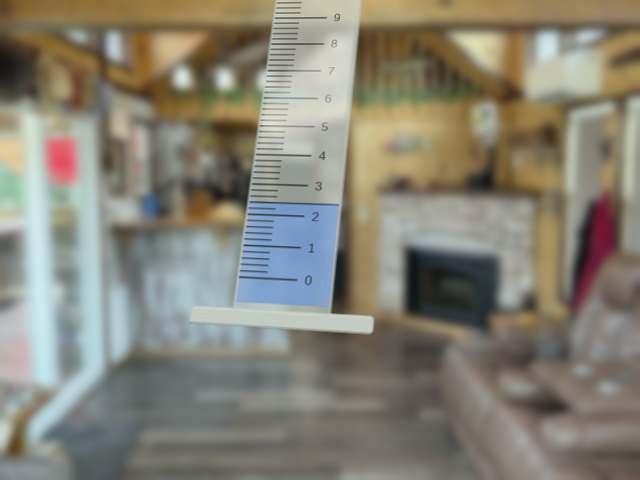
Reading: value=2.4 unit=mL
